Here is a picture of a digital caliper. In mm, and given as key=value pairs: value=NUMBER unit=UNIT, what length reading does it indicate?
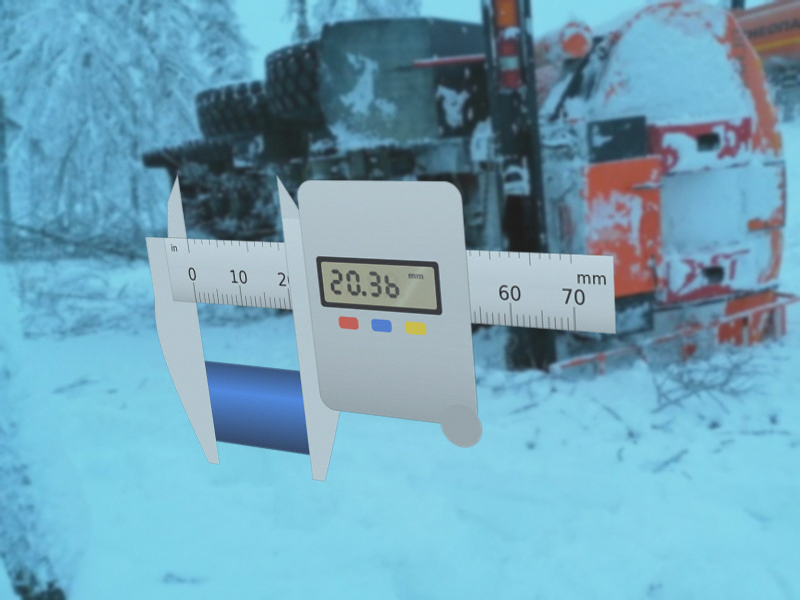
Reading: value=20.36 unit=mm
